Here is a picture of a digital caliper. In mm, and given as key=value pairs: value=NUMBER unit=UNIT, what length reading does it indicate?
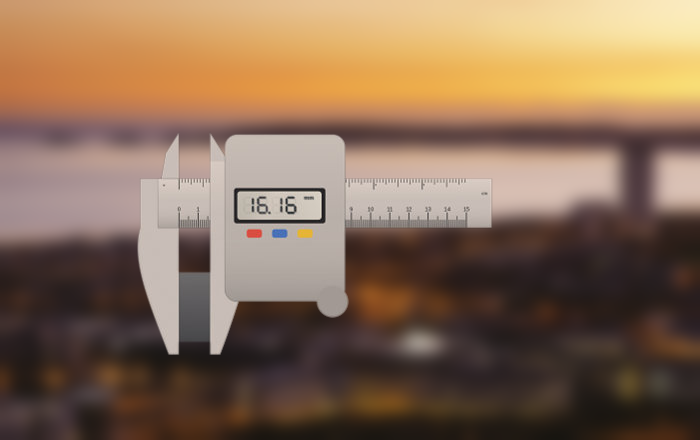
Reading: value=16.16 unit=mm
